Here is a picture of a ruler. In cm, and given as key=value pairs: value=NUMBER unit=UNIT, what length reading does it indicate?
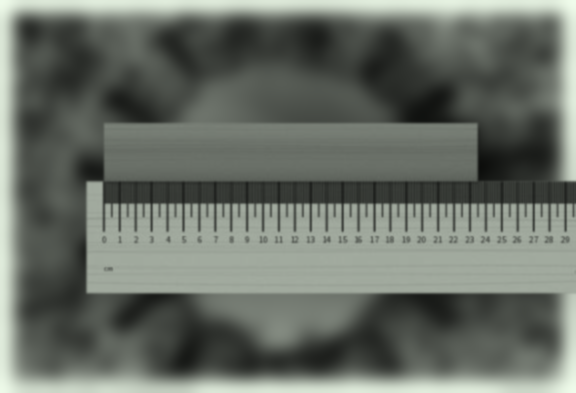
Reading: value=23.5 unit=cm
